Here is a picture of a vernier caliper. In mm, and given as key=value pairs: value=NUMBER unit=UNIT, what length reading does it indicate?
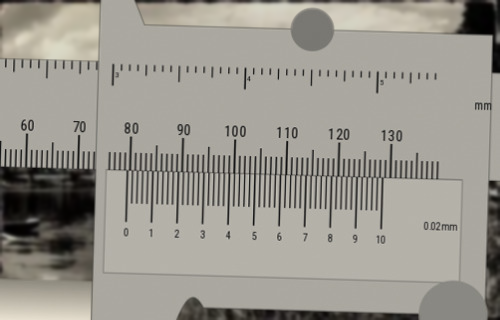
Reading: value=79.5 unit=mm
